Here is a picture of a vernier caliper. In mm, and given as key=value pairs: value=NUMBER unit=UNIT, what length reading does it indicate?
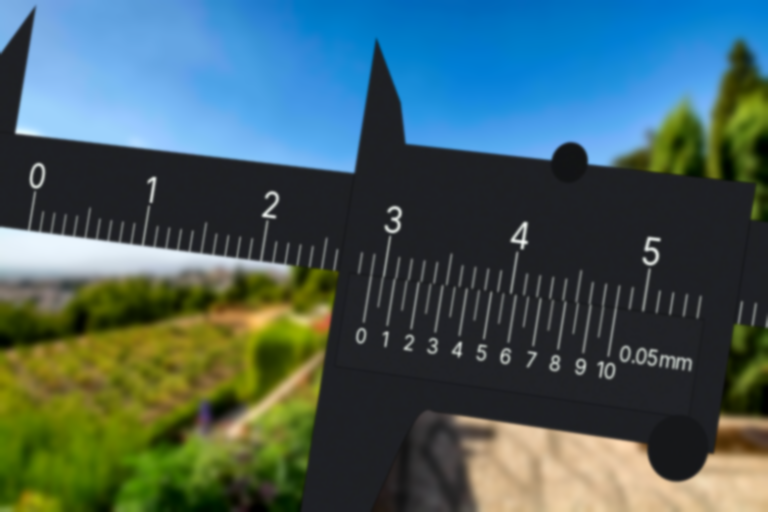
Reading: value=29.0 unit=mm
